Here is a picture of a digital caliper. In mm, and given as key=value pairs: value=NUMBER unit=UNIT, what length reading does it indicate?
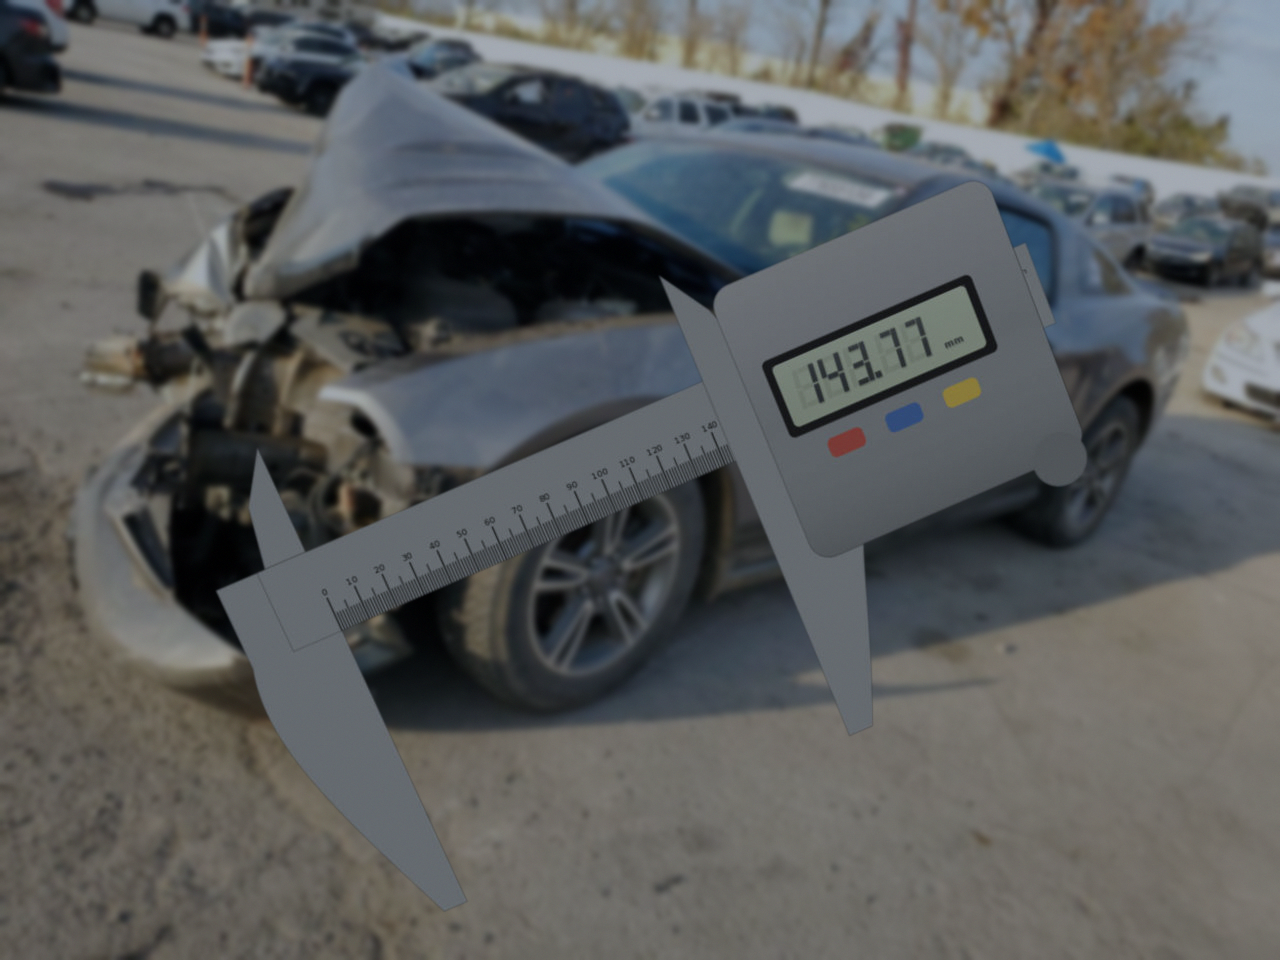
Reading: value=143.77 unit=mm
